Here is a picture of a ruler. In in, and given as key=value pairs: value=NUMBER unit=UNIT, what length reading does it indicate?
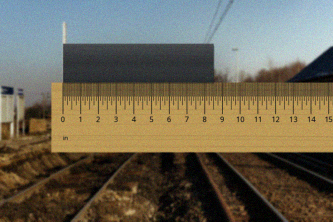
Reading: value=8.5 unit=in
